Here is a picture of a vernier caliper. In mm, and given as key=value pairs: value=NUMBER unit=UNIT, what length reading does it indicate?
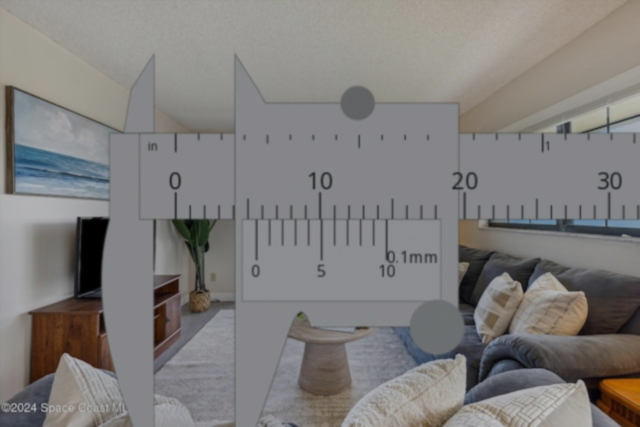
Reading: value=5.6 unit=mm
